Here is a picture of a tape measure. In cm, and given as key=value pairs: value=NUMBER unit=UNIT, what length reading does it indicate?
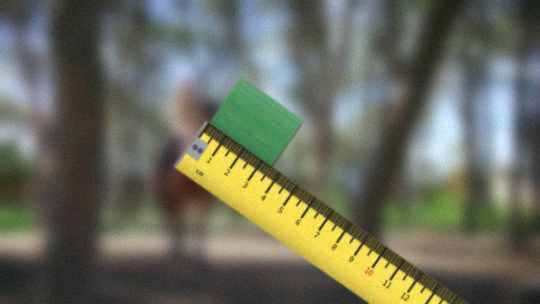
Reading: value=3.5 unit=cm
